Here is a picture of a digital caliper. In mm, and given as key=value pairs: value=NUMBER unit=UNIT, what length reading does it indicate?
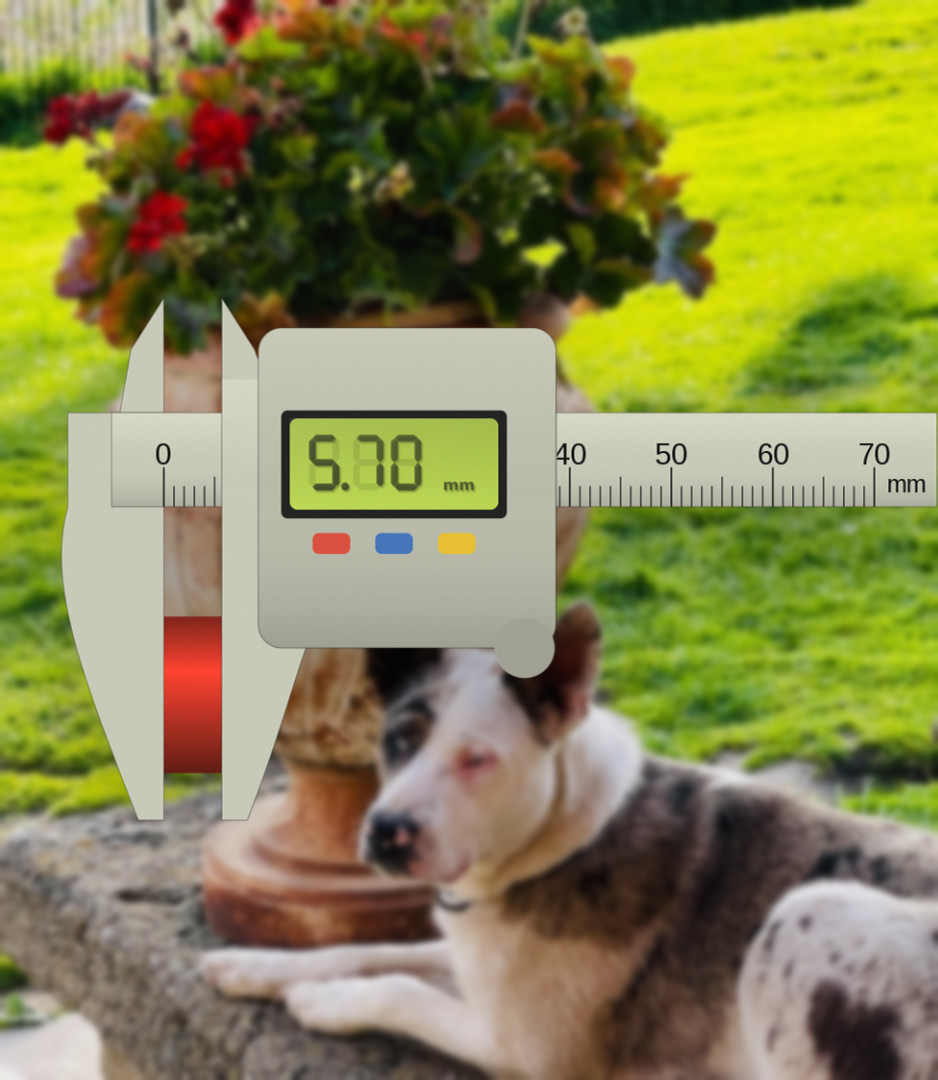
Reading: value=5.70 unit=mm
